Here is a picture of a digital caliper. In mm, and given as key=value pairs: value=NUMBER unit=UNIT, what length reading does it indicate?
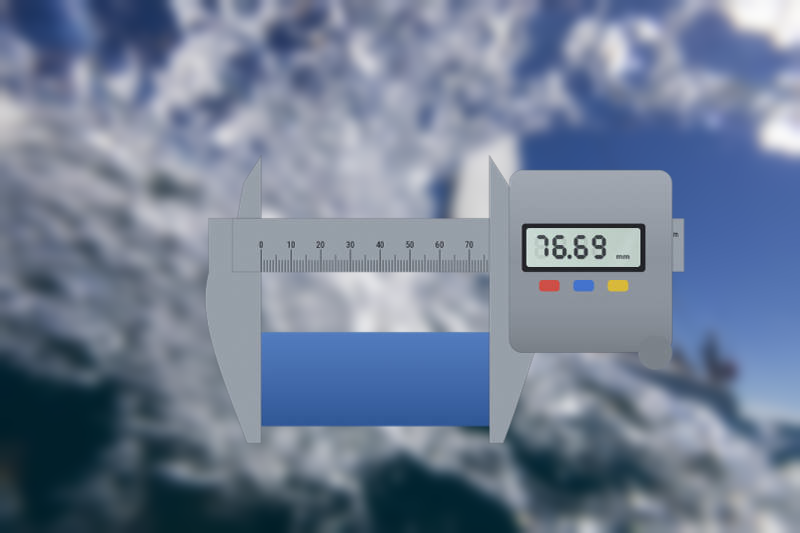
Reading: value=76.69 unit=mm
